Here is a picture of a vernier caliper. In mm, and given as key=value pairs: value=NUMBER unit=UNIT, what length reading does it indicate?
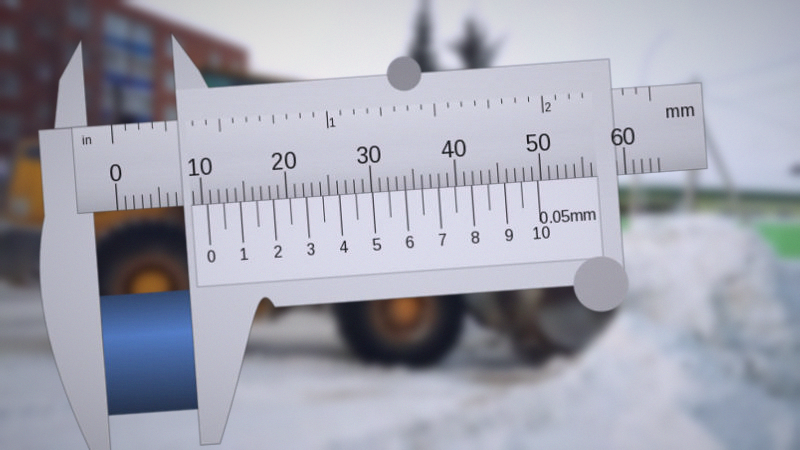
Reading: value=10.6 unit=mm
